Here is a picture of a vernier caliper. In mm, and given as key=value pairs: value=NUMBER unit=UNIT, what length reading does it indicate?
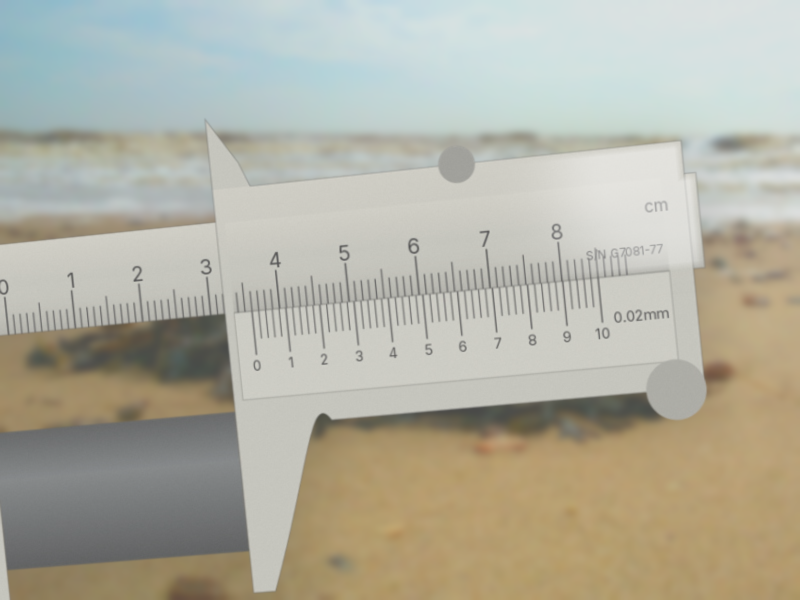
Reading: value=36.0 unit=mm
